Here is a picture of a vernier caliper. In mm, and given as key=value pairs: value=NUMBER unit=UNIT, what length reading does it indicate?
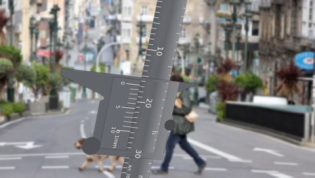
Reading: value=16.8 unit=mm
